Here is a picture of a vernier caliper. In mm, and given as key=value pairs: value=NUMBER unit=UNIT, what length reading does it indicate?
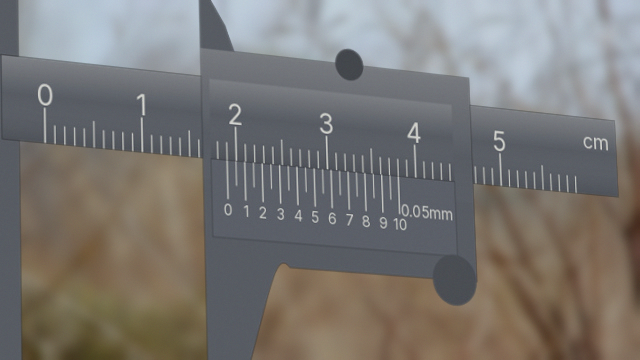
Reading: value=19.0 unit=mm
